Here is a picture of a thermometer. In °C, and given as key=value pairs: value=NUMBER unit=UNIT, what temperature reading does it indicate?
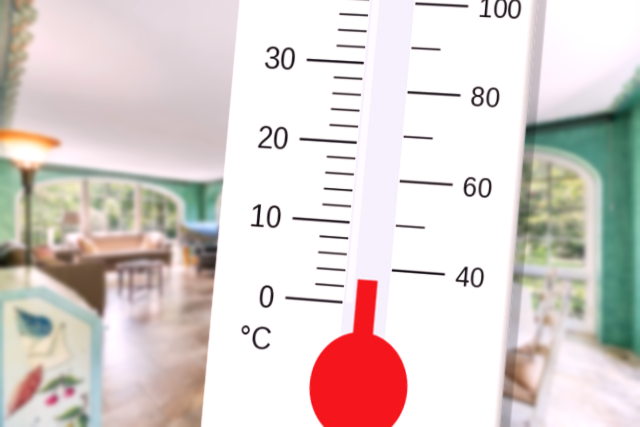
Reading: value=3 unit=°C
